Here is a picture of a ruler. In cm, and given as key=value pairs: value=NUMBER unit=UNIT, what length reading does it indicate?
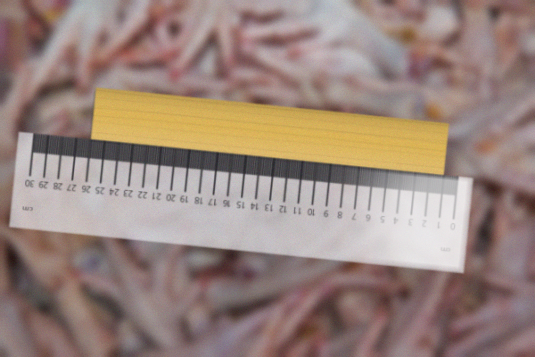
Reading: value=25 unit=cm
